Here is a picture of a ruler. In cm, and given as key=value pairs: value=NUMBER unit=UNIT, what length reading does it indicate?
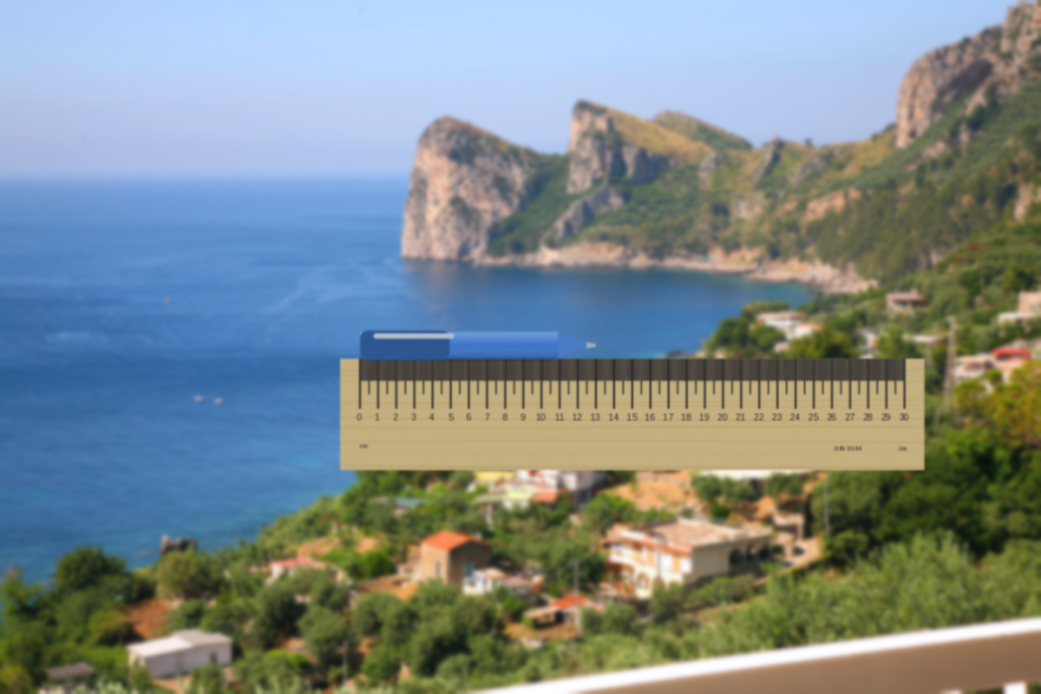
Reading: value=13 unit=cm
